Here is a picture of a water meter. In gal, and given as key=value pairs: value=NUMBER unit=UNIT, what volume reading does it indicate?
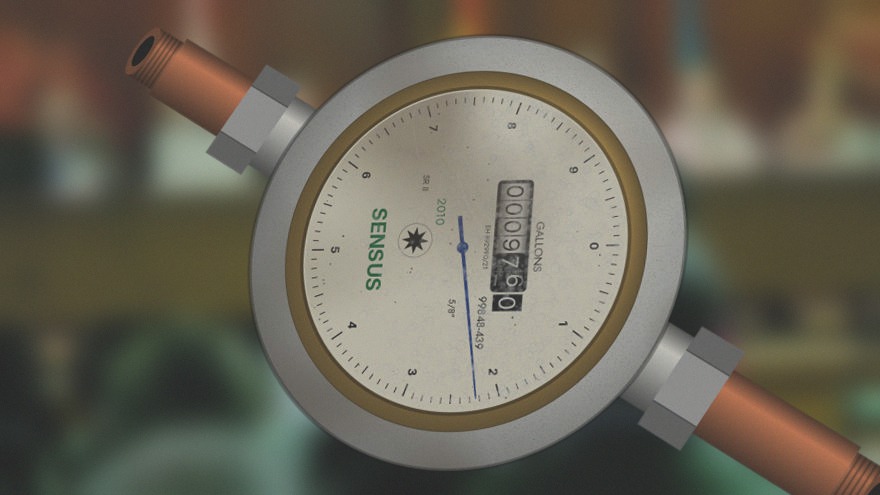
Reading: value=9762.2 unit=gal
